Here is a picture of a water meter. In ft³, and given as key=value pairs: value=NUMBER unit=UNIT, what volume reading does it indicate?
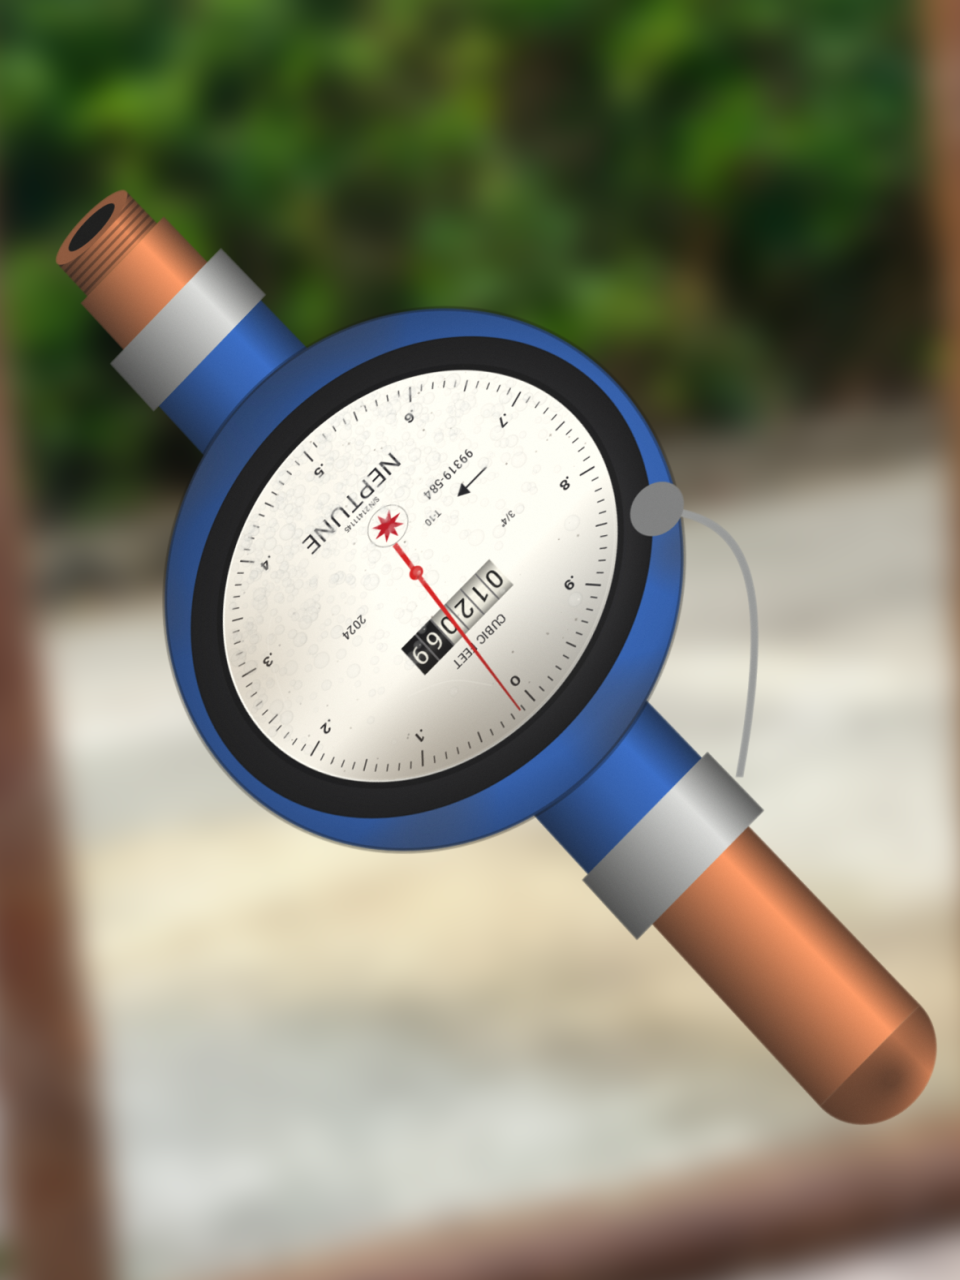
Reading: value=12069.01 unit=ft³
